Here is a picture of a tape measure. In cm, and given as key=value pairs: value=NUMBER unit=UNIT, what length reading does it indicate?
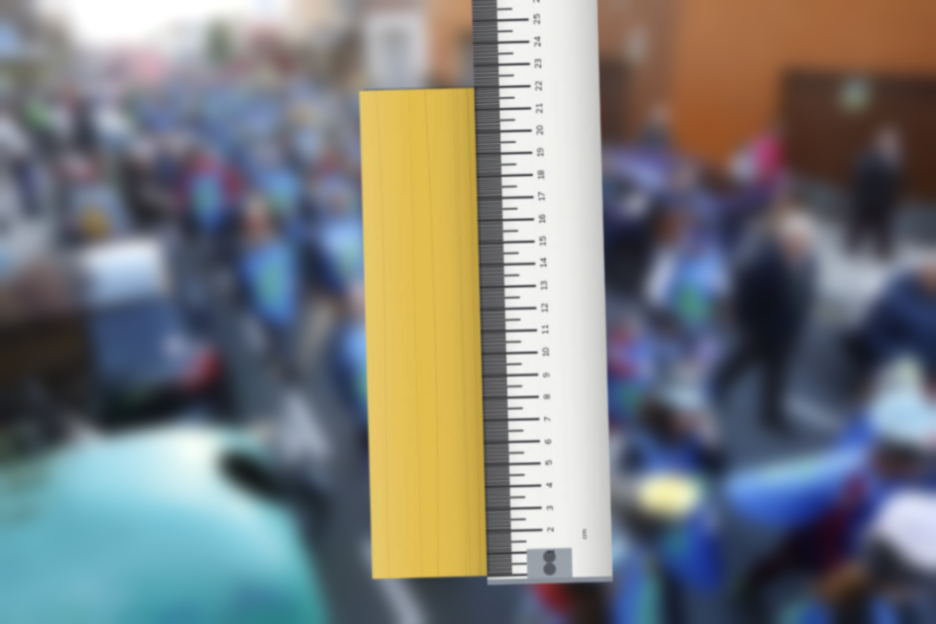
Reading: value=22 unit=cm
